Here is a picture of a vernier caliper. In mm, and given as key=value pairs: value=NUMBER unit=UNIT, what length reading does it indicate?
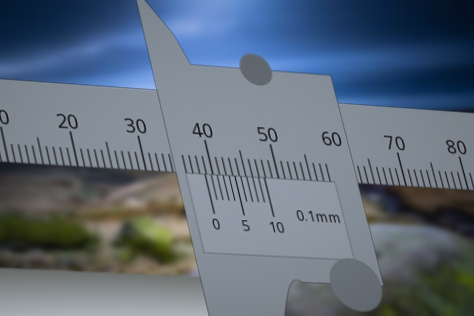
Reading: value=38.8 unit=mm
